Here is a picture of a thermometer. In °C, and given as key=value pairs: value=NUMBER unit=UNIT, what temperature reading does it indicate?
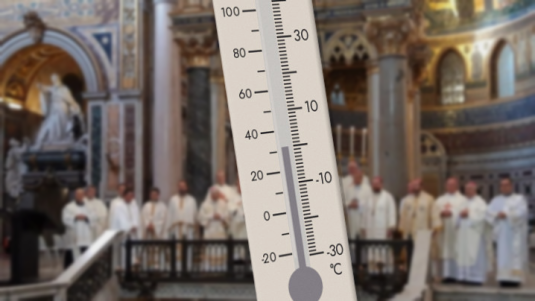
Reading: value=0 unit=°C
